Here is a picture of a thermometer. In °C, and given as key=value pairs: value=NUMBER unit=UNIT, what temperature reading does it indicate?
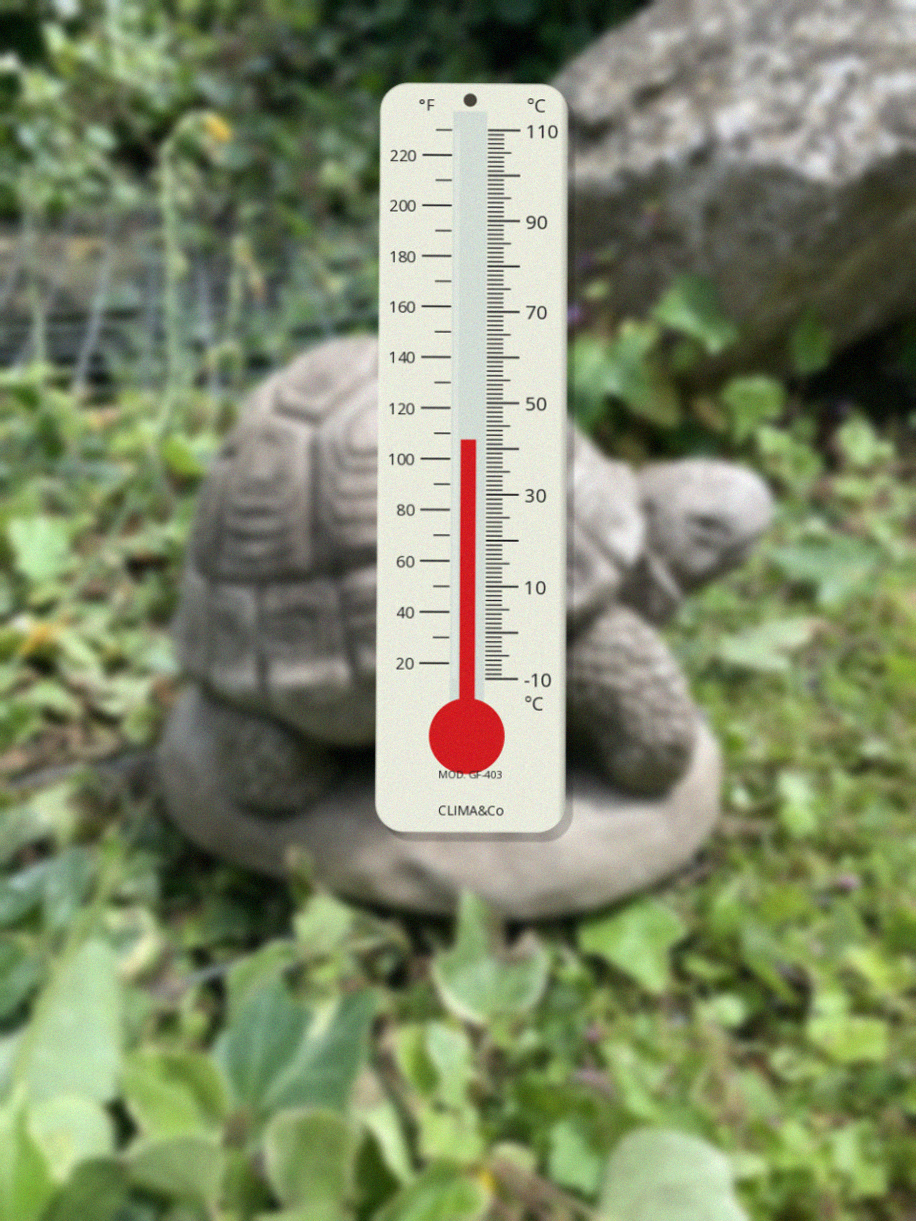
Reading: value=42 unit=°C
